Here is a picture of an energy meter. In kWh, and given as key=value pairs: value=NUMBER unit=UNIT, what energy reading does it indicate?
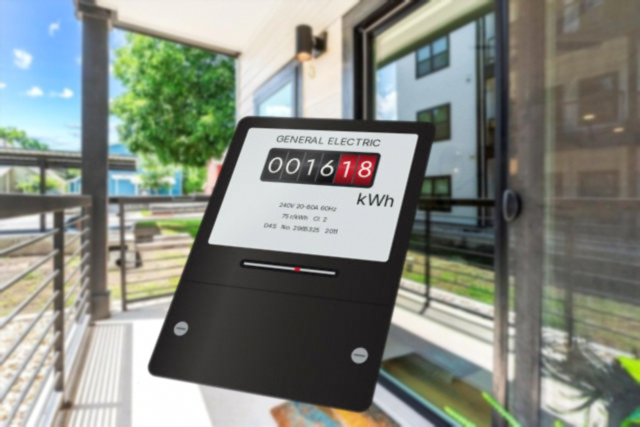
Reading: value=16.18 unit=kWh
